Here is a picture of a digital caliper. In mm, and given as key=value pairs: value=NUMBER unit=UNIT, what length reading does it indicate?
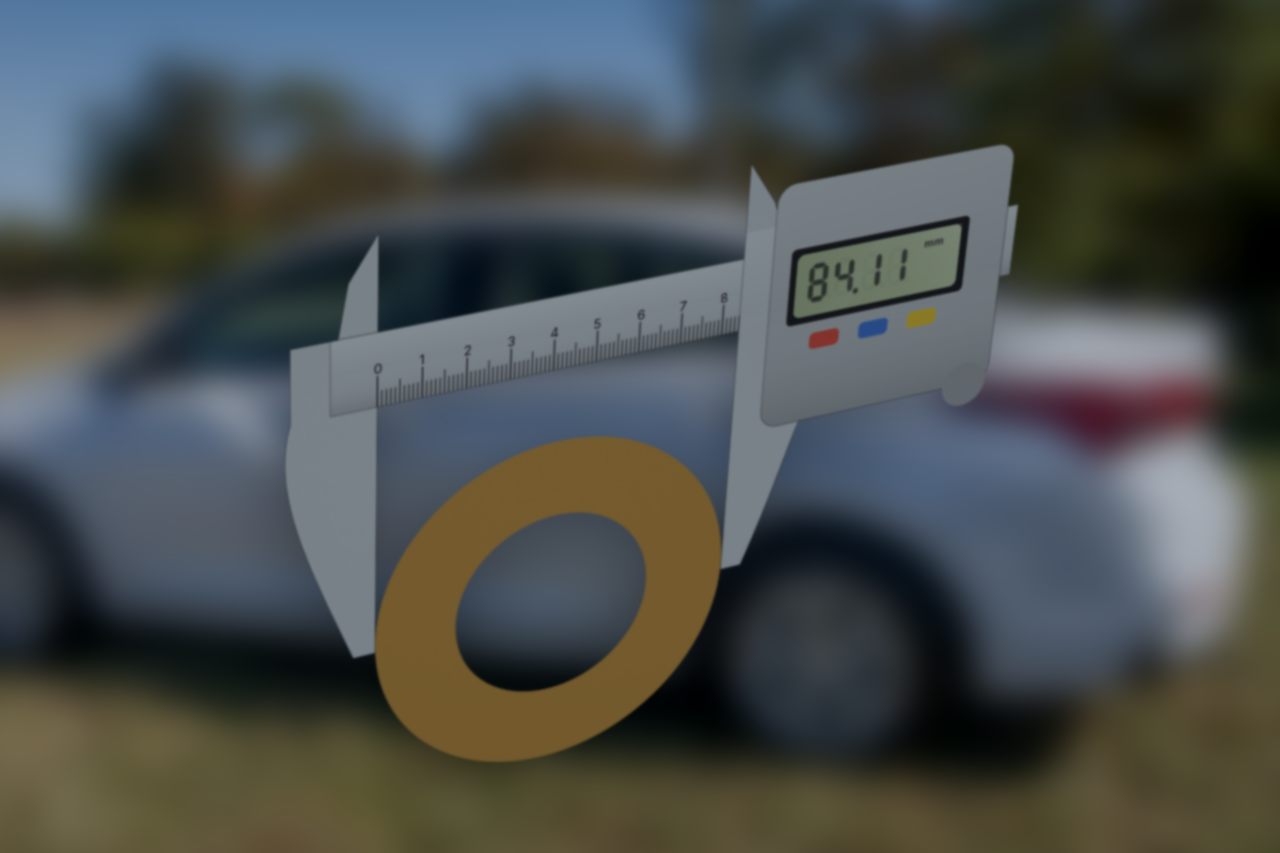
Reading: value=84.11 unit=mm
